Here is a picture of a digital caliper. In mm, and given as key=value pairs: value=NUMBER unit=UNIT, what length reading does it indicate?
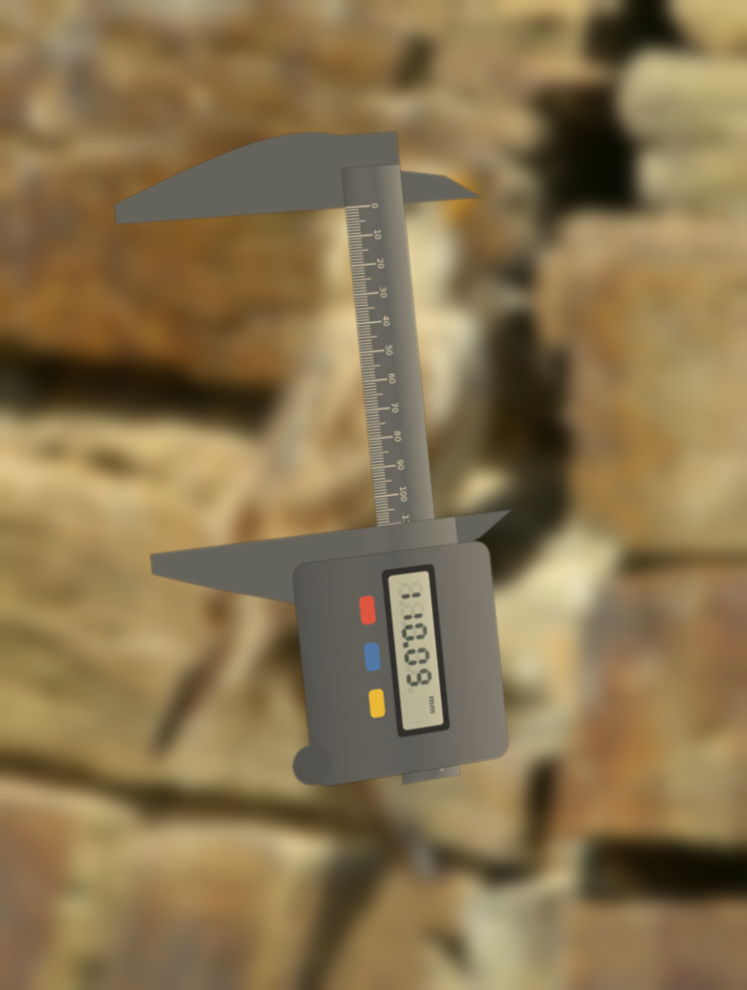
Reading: value=110.09 unit=mm
